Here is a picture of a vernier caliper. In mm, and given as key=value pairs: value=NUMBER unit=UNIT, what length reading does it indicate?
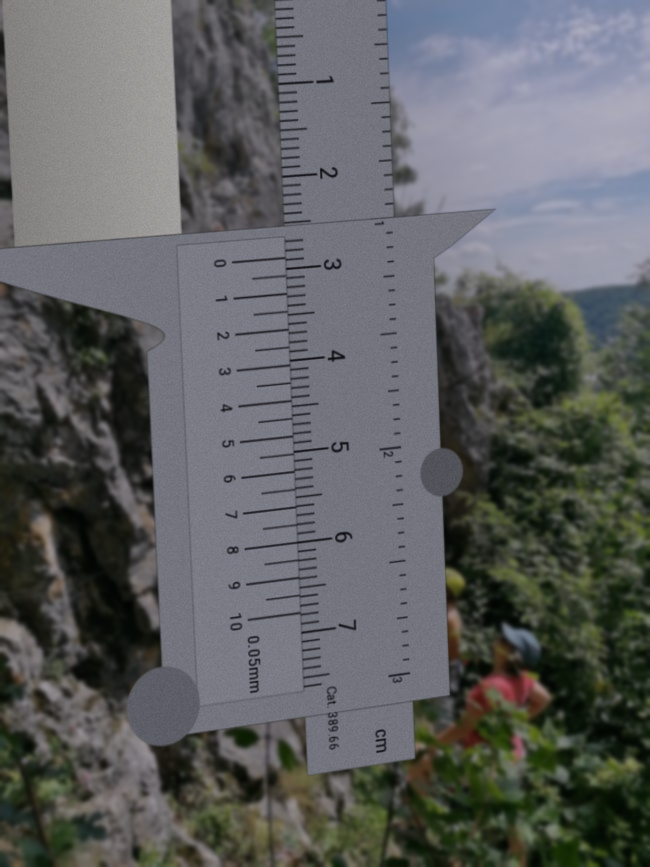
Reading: value=28.8 unit=mm
